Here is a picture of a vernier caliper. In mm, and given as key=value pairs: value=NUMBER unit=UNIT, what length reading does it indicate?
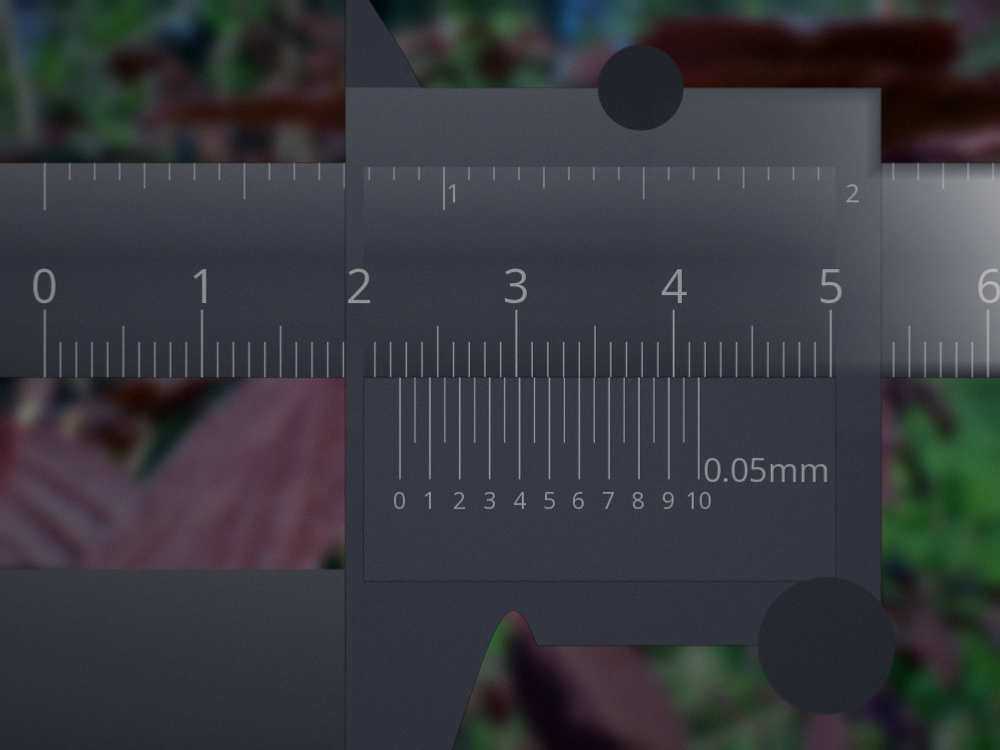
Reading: value=22.6 unit=mm
